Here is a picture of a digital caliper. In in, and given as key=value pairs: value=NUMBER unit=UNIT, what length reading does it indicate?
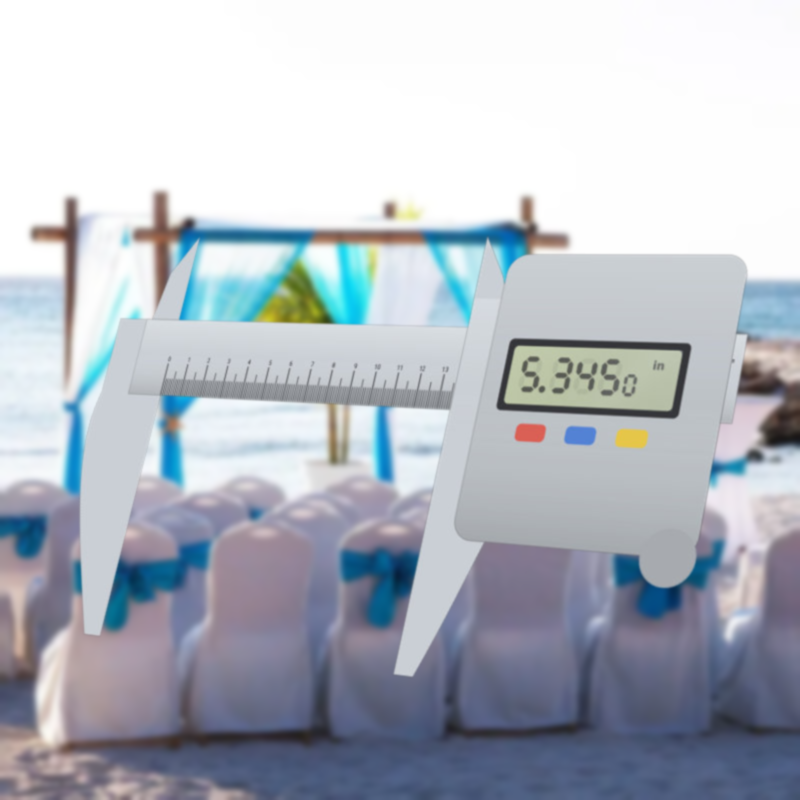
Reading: value=5.3450 unit=in
